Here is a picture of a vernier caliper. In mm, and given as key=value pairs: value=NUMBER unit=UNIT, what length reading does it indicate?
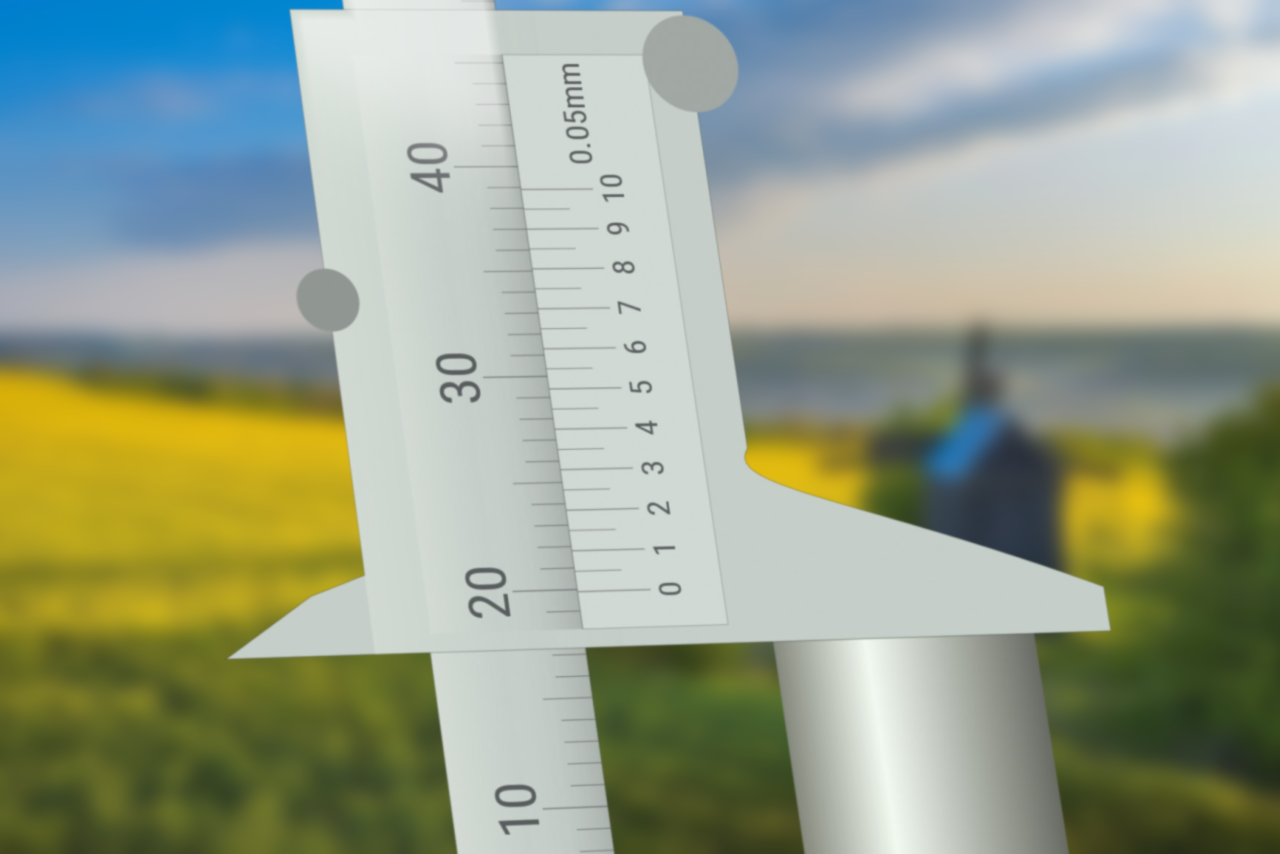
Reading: value=19.9 unit=mm
